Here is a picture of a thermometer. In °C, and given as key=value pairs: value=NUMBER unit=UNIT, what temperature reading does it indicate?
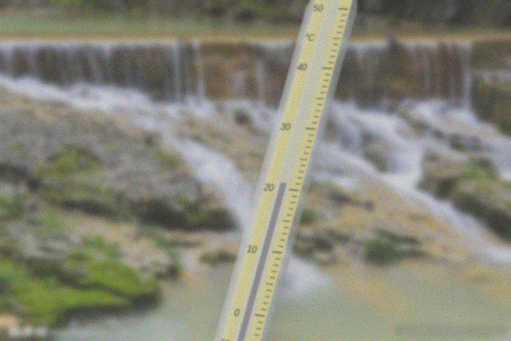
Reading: value=21 unit=°C
